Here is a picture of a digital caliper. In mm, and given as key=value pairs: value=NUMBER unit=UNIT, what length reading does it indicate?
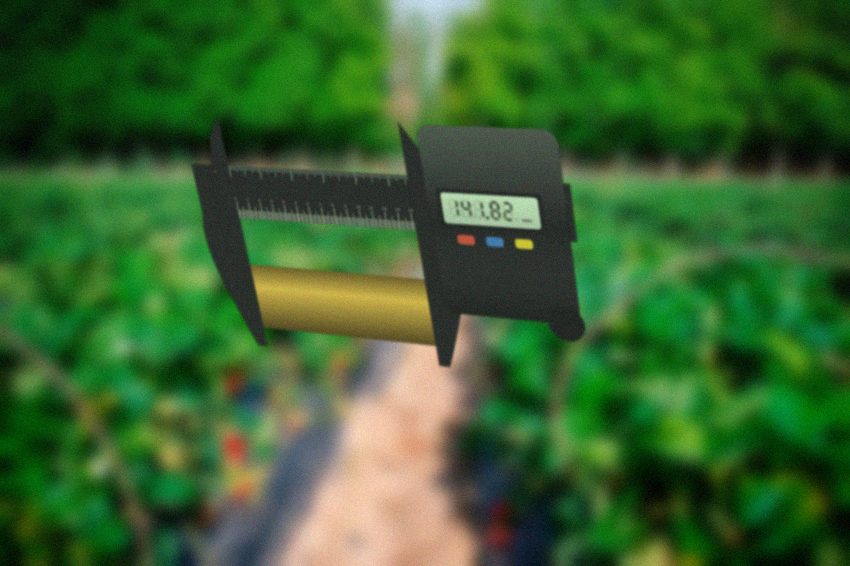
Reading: value=141.82 unit=mm
